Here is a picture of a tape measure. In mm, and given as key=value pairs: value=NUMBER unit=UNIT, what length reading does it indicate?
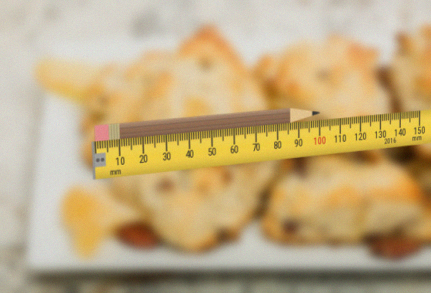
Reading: value=100 unit=mm
